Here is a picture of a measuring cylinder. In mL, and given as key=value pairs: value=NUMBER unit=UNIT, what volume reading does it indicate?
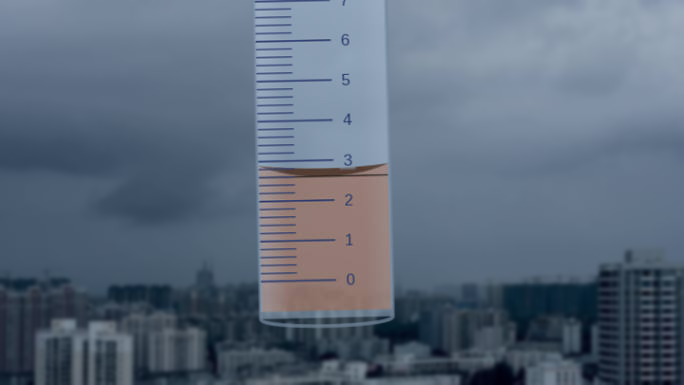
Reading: value=2.6 unit=mL
